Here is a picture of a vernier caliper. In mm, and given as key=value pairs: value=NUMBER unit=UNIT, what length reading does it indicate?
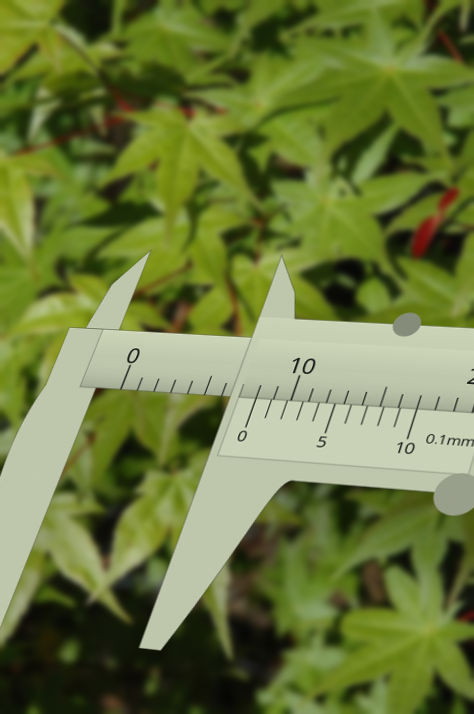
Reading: value=8.0 unit=mm
